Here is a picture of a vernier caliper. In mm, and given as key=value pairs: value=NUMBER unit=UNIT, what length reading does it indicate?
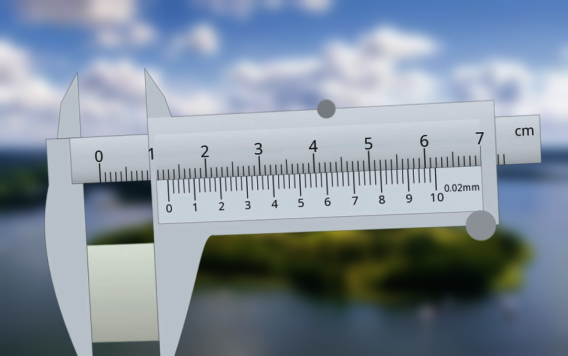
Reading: value=12.8 unit=mm
